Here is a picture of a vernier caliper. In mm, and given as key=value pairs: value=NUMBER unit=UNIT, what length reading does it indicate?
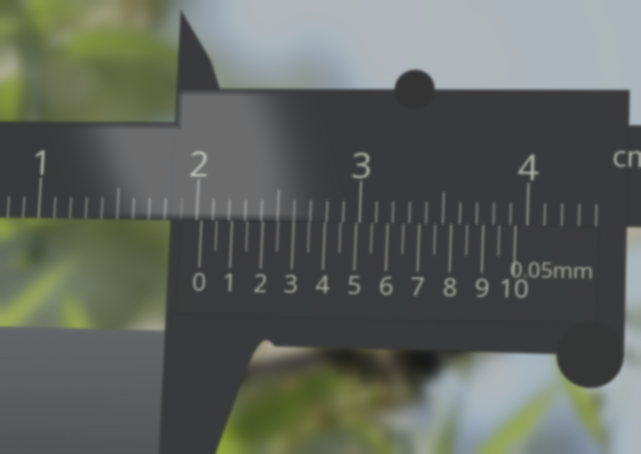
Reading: value=20.3 unit=mm
